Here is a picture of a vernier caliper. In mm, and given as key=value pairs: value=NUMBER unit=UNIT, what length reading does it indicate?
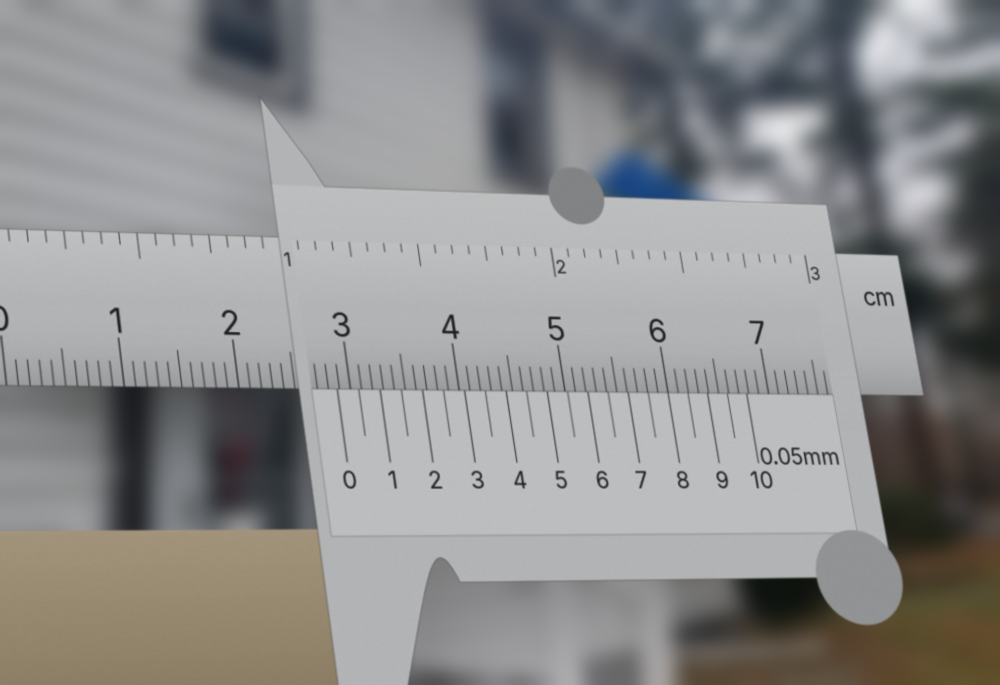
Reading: value=28.8 unit=mm
